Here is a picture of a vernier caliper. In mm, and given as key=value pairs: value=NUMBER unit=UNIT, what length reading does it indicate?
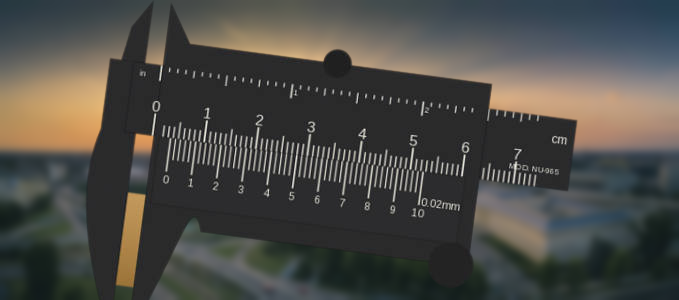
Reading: value=3.5 unit=mm
